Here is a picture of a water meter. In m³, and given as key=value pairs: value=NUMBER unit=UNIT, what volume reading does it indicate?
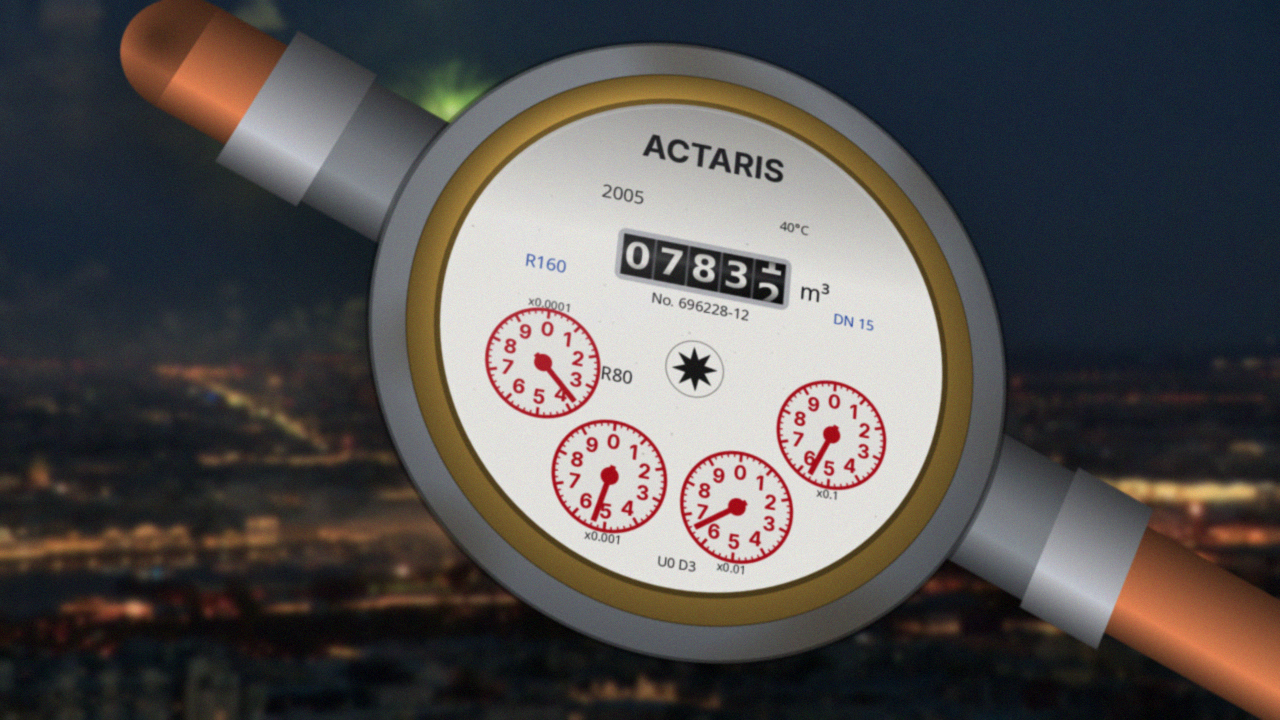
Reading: value=7831.5653 unit=m³
